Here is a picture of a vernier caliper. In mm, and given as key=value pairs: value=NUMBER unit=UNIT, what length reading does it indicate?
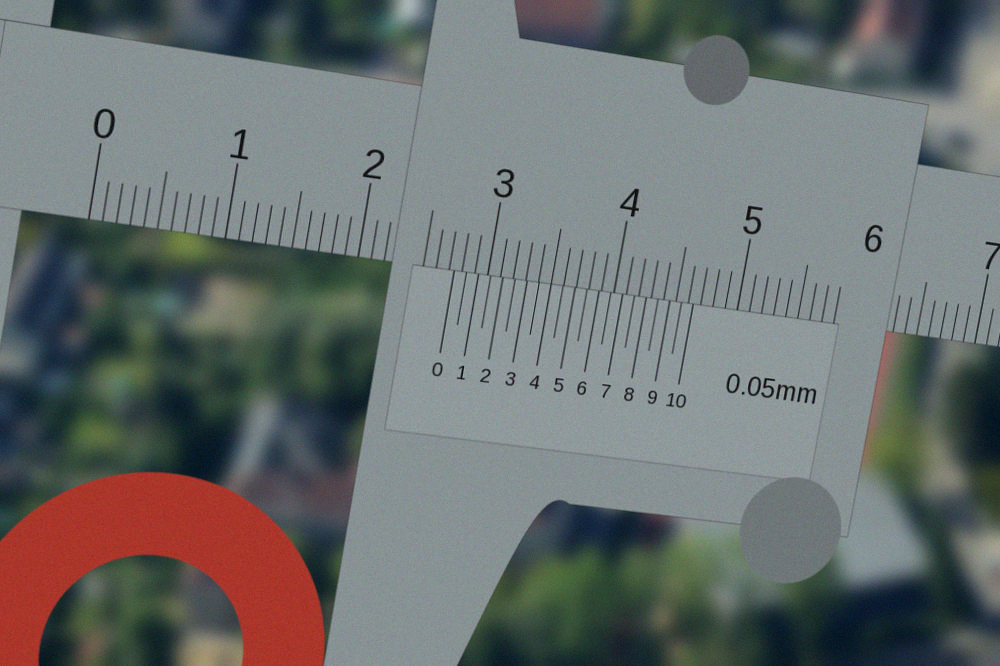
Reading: value=27.4 unit=mm
